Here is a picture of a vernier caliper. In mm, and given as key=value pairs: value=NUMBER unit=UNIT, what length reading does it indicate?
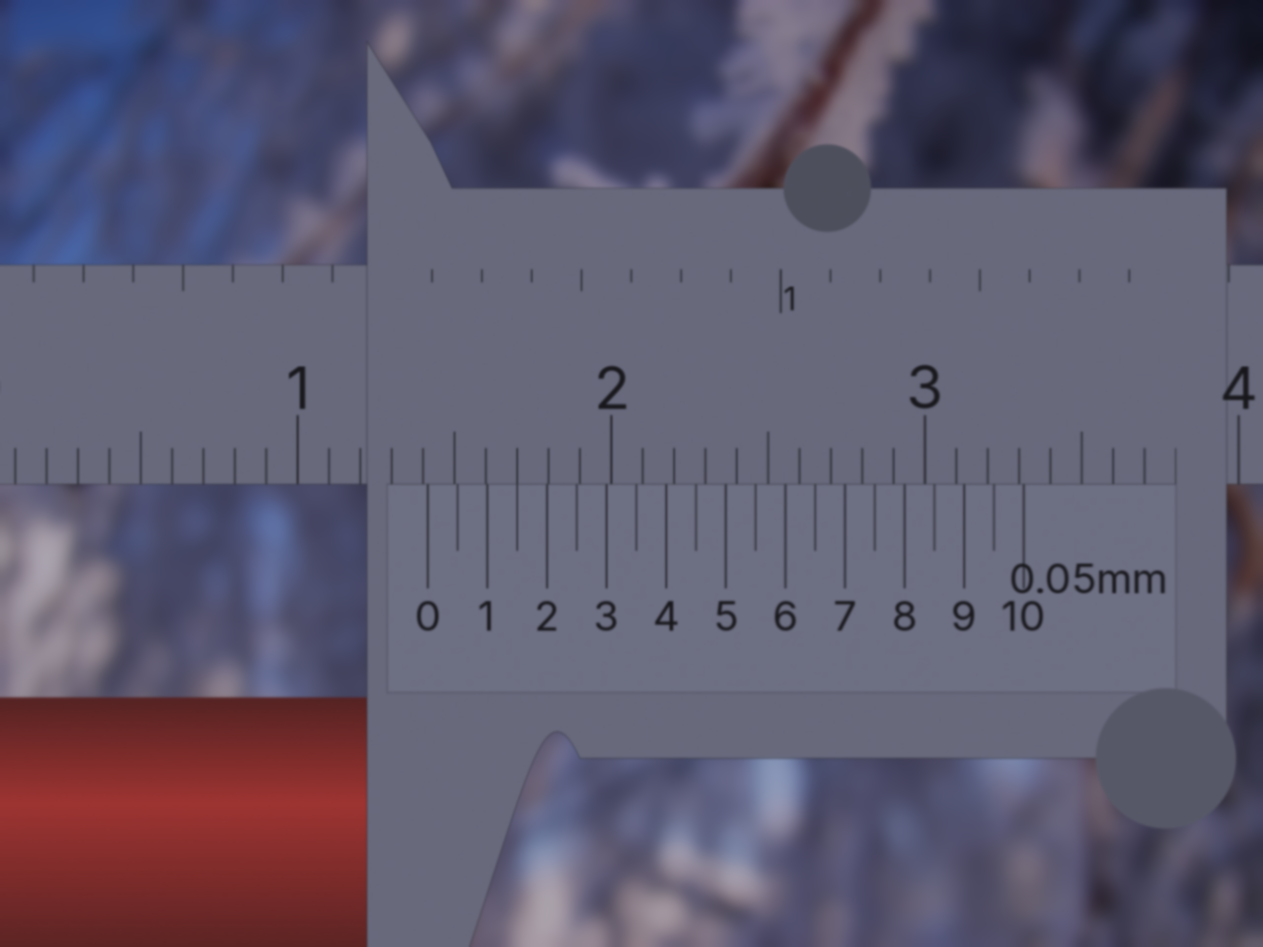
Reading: value=14.15 unit=mm
